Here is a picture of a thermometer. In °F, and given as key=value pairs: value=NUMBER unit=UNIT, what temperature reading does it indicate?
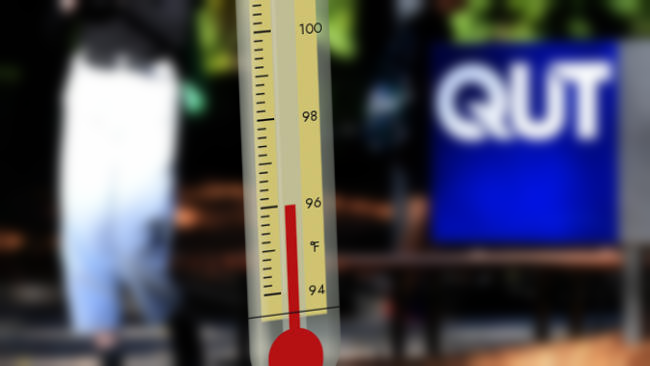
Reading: value=96 unit=°F
